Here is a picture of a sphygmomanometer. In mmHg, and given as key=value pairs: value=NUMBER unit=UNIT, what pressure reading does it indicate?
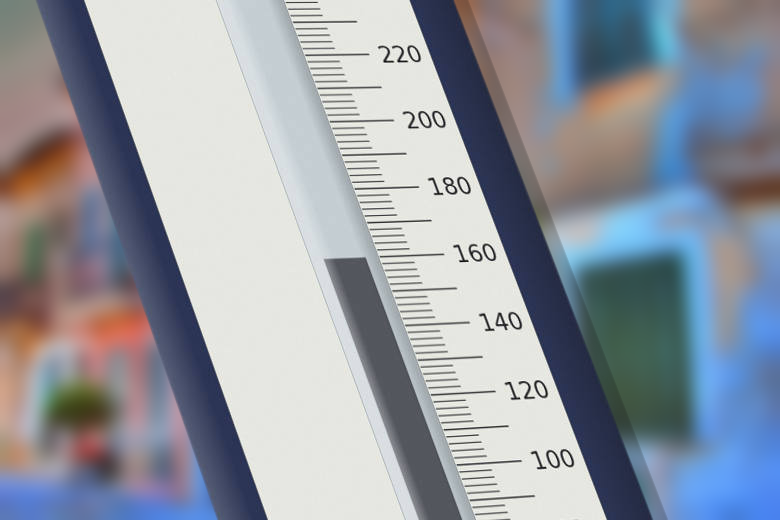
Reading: value=160 unit=mmHg
